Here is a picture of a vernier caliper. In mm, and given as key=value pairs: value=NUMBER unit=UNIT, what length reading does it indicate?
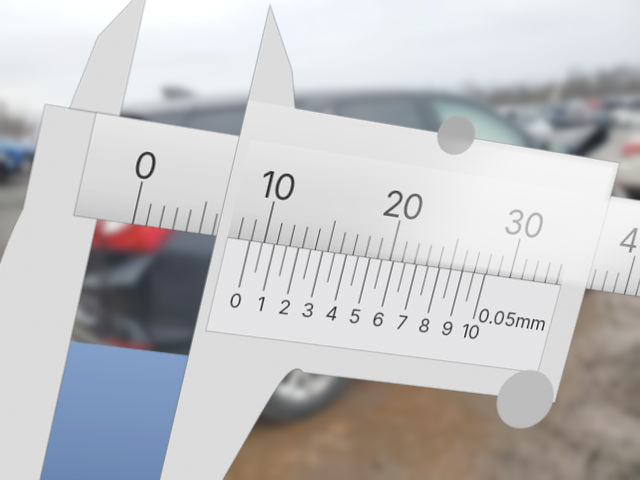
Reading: value=8.9 unit=mm
